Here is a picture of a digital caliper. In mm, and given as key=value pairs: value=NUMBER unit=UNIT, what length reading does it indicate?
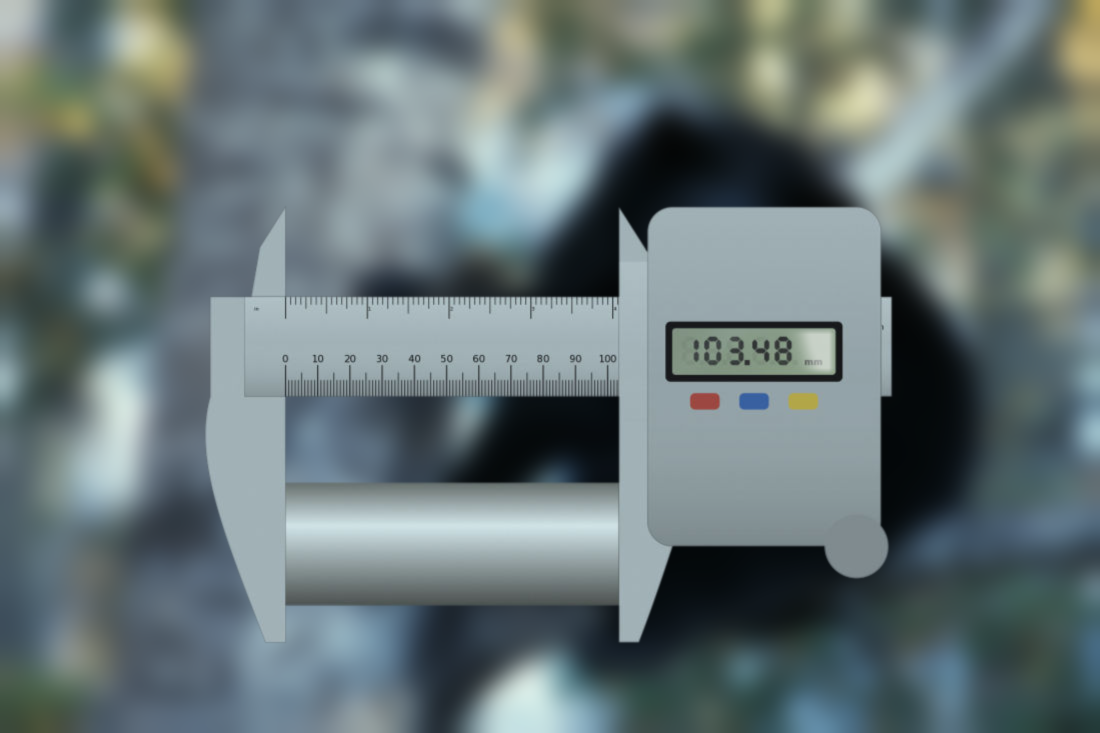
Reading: value=103.48 unit=mm
